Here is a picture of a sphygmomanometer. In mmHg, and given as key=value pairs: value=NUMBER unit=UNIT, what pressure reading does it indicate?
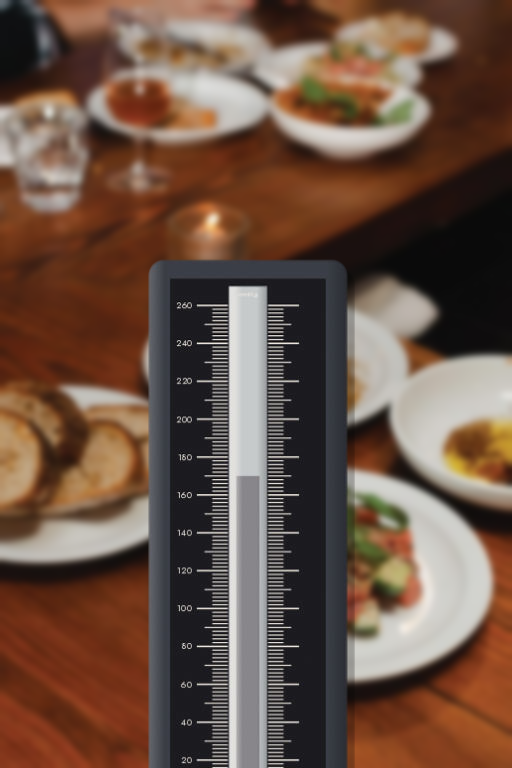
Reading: value=170 unit=mmHg
